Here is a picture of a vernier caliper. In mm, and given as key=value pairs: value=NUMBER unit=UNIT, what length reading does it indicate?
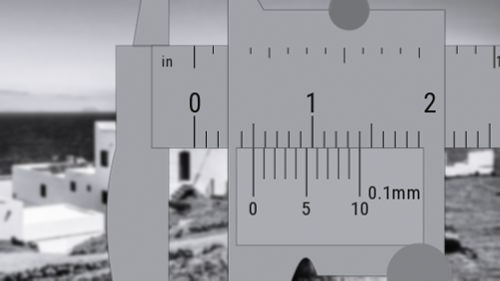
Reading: value=5.0 unit=mm
